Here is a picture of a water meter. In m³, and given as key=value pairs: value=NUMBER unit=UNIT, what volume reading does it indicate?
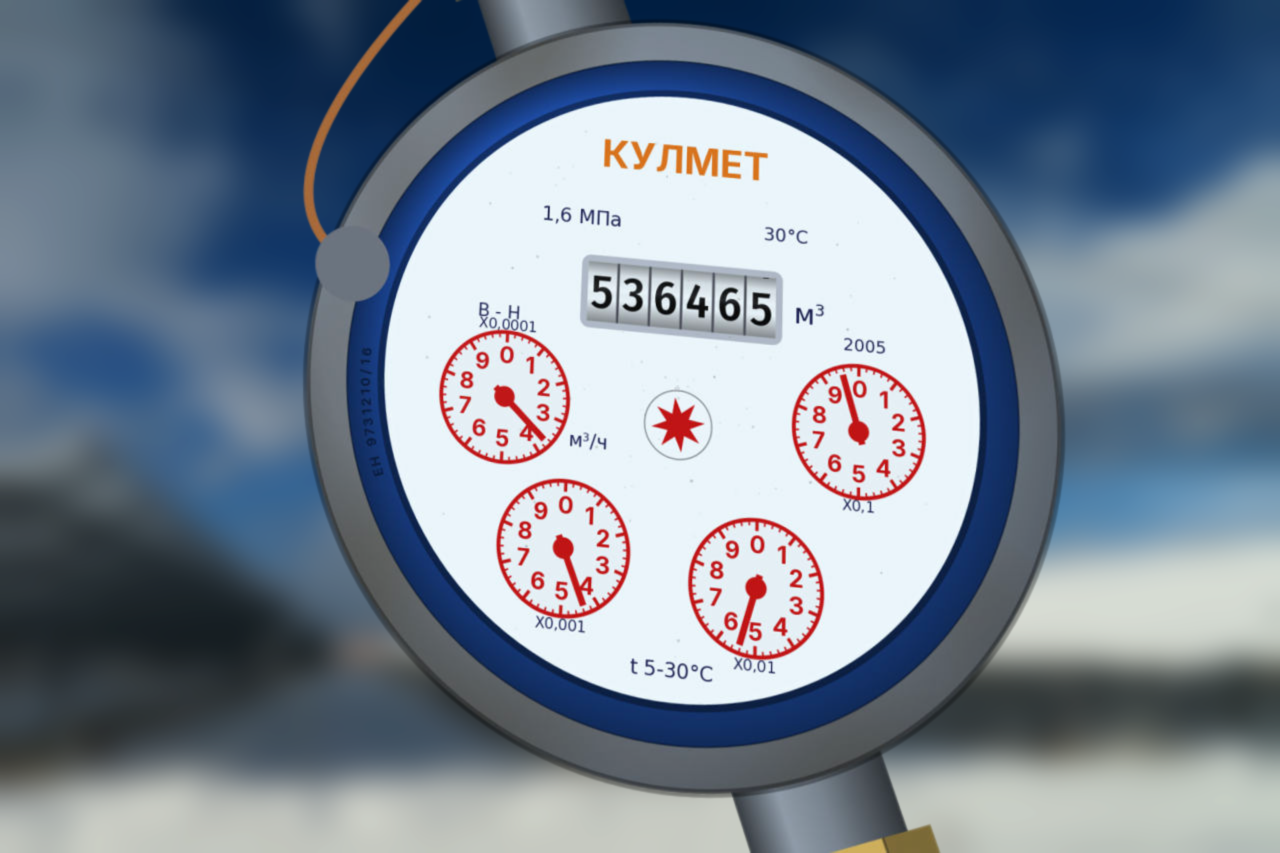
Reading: value=536464.9543 unit=m³
